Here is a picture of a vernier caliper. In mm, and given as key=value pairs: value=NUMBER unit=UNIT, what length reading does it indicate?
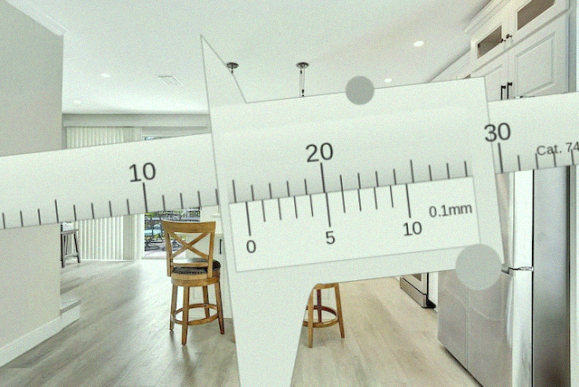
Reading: value=15.6 unit=mm
